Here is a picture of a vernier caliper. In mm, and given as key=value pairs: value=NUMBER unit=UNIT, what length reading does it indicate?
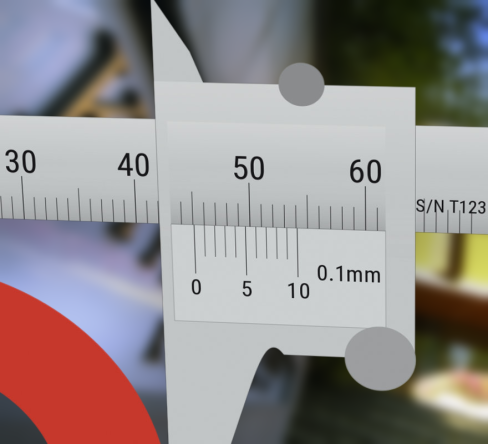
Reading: value=45.1 unit=mm
